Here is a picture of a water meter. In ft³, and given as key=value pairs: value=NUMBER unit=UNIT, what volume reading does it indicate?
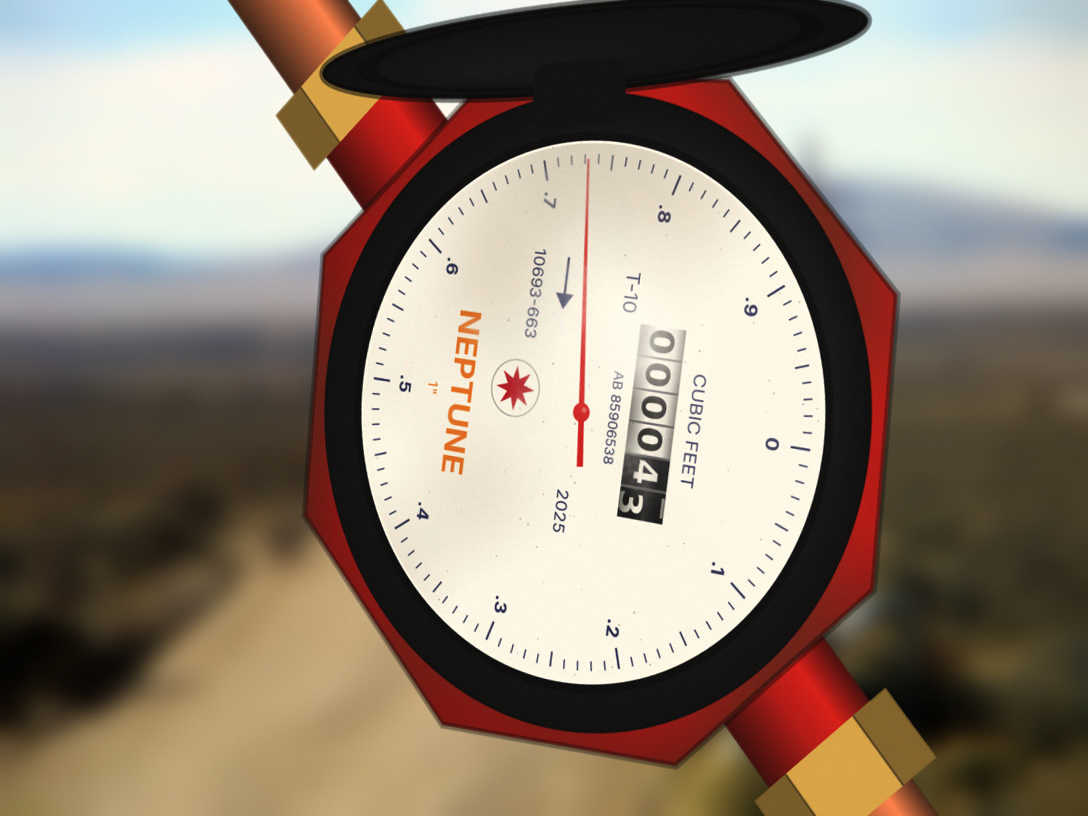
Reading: value=42.73 unit=ft³
